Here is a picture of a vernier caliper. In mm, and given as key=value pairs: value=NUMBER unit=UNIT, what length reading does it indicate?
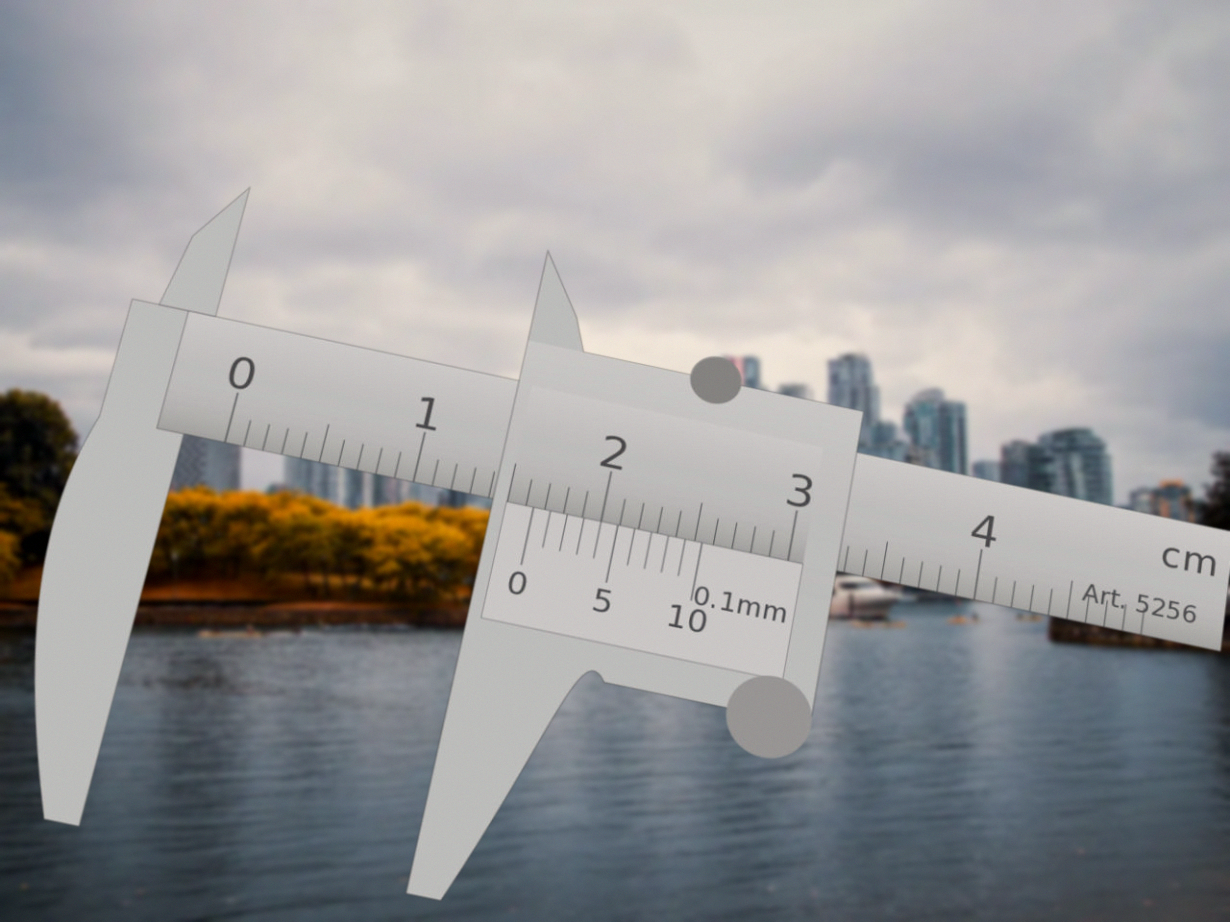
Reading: value=16.4 unit=mm
